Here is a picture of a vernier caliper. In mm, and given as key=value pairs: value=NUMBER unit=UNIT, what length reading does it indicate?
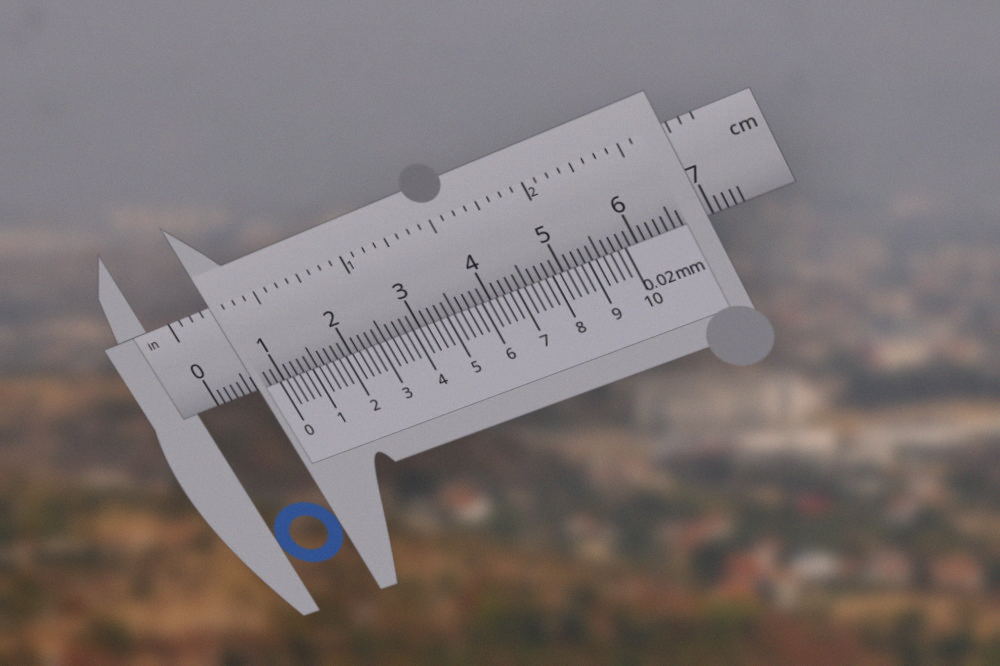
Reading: value=9.4 unit=mm
